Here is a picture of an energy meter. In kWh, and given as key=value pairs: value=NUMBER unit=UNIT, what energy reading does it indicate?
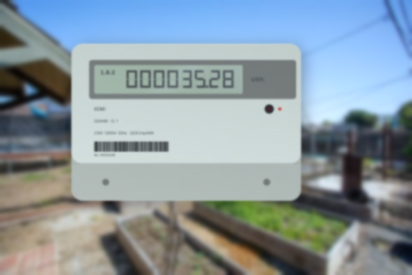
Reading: value=35.28 unit=kWh
